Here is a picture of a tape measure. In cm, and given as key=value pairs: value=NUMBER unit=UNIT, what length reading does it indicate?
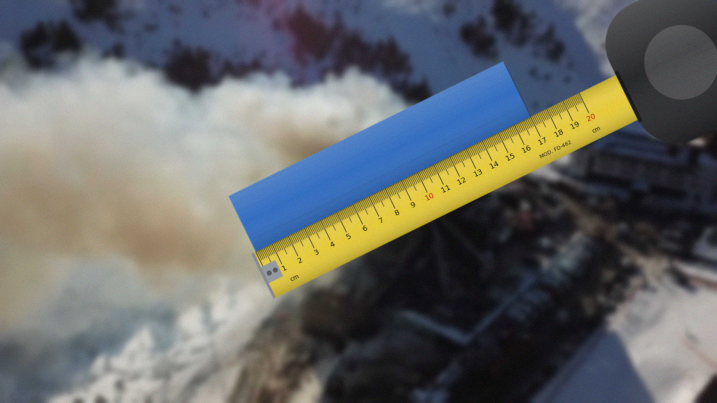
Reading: value=17 unit=cm
